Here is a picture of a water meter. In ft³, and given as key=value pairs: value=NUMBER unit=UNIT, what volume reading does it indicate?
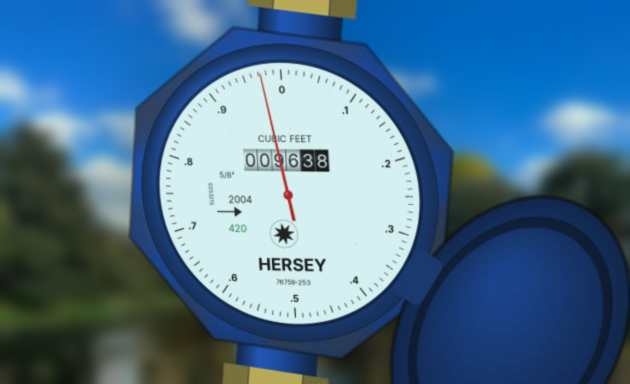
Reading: value=9637.97 unit=ft³
